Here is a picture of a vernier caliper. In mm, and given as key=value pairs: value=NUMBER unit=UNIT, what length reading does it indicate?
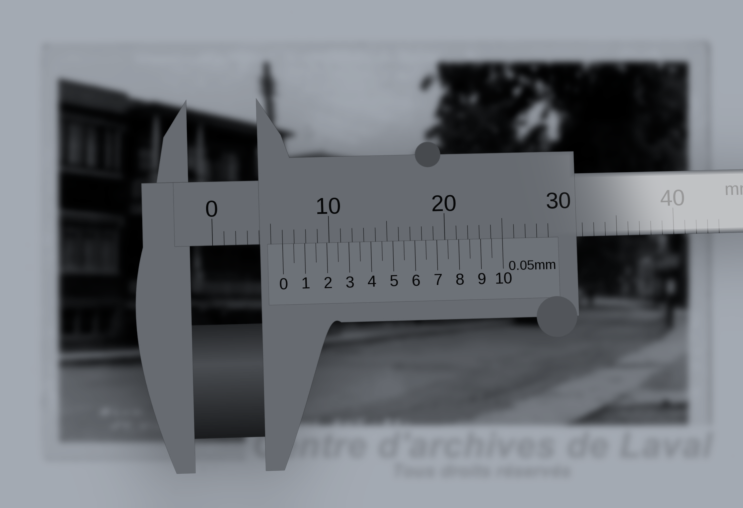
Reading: value=6.0 unit=mm
